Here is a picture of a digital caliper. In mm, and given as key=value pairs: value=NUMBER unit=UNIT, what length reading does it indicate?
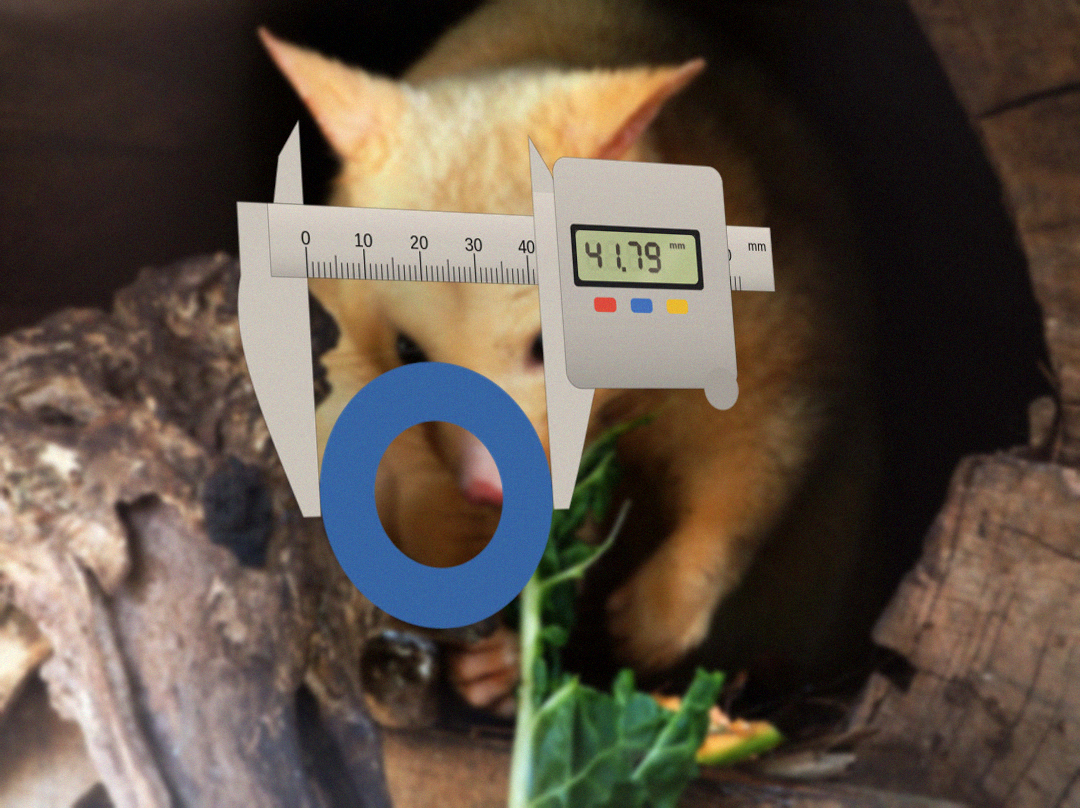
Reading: value=41.79 unit=mm
